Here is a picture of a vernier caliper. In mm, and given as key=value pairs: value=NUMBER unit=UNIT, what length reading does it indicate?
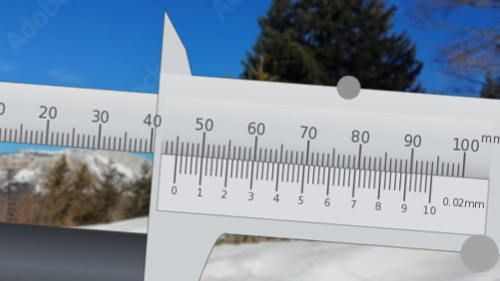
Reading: value=45.0 unit=mm
